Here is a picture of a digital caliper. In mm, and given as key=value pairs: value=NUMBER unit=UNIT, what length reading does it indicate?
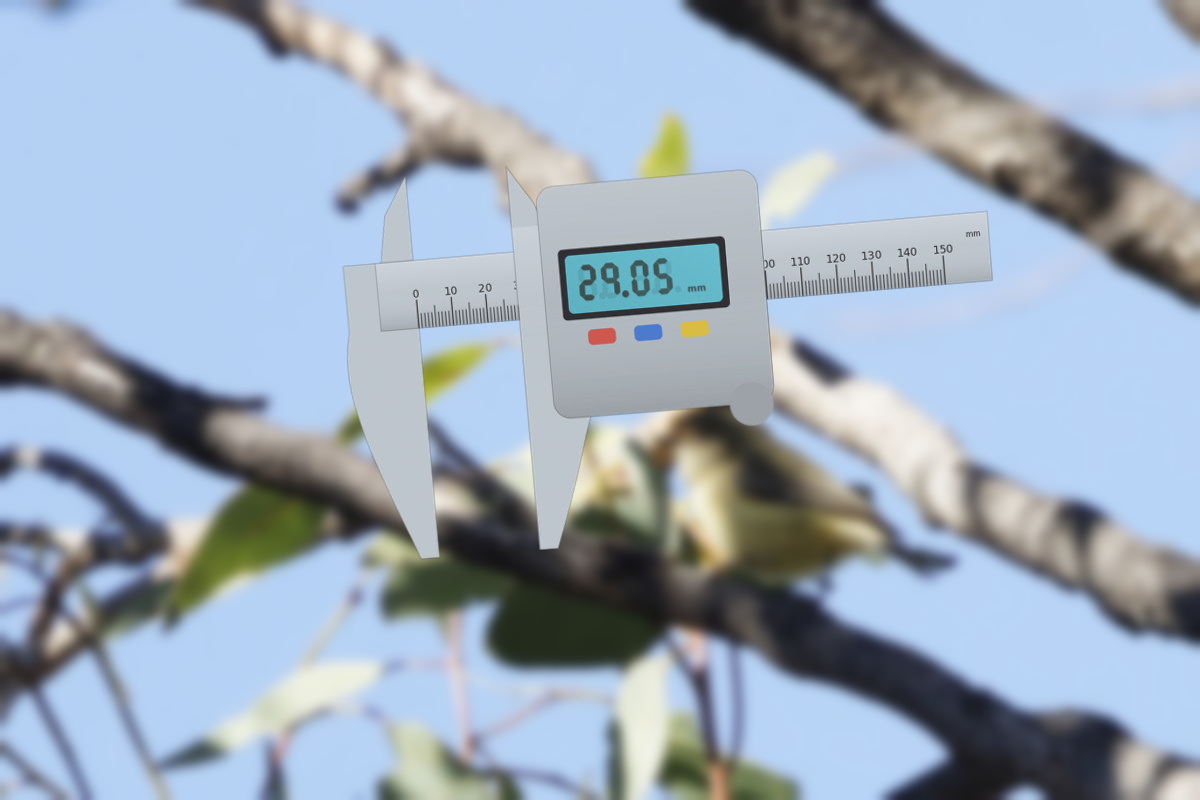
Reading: value=29.05 unit=mm
